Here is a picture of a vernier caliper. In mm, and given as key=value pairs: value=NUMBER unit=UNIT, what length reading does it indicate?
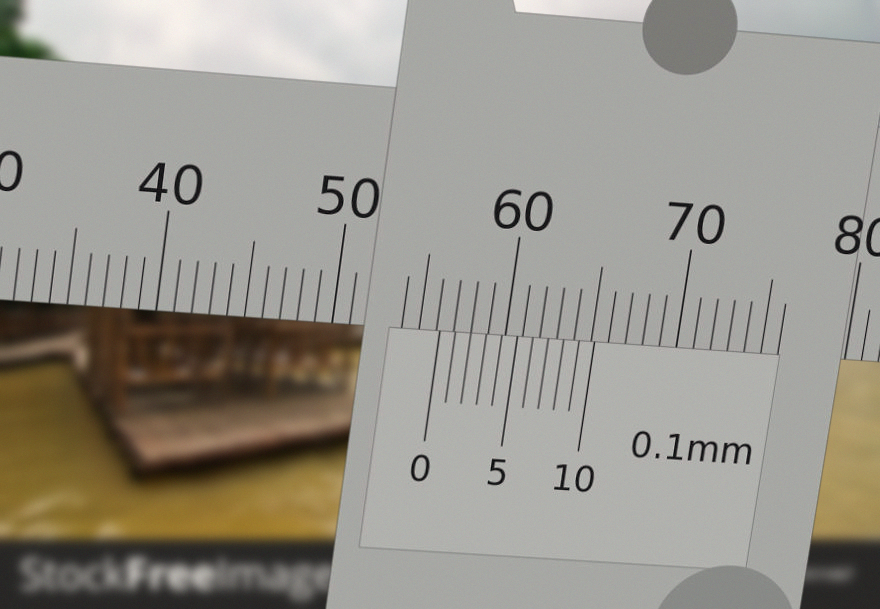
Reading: value=56.2 unit=mm
